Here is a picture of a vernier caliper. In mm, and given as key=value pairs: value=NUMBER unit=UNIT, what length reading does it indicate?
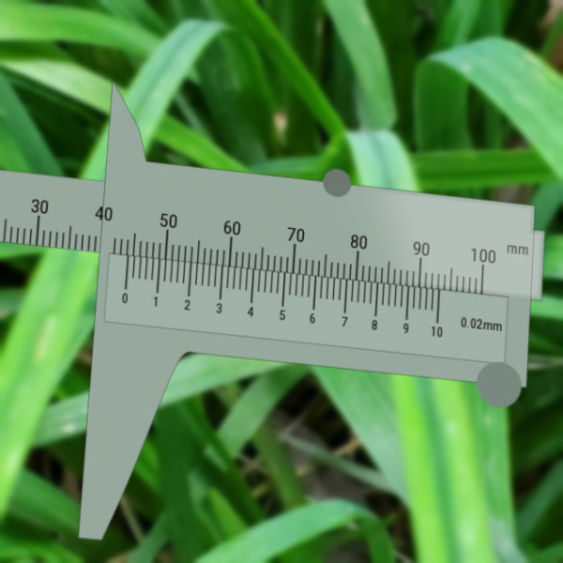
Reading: value=44.2 unit=mm
